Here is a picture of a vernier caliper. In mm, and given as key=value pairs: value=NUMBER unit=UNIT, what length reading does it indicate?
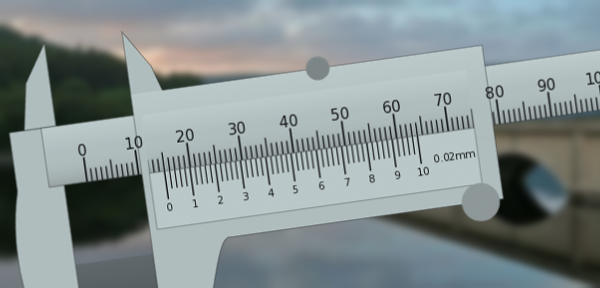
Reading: value=15.0 unit=mm
